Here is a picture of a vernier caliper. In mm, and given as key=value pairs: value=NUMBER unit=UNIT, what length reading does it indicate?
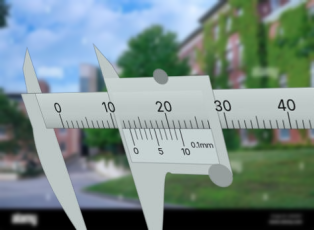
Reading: value=12.8 unit=mm
